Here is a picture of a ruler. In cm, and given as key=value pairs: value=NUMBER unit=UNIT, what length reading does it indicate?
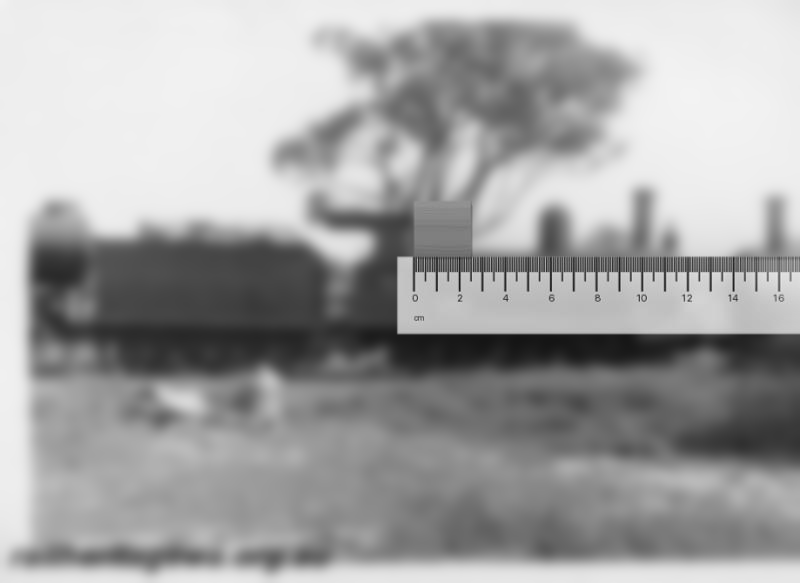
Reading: value=2.5 unit=cm
